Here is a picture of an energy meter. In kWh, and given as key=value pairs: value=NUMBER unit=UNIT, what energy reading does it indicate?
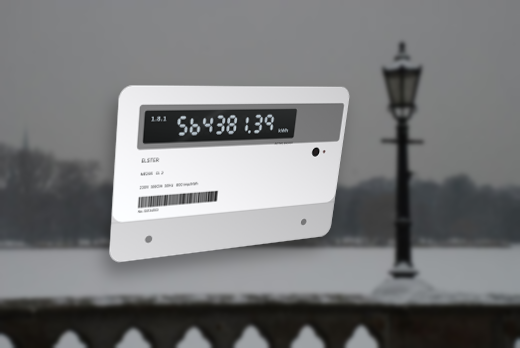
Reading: value=564381.39 unit=kWh
